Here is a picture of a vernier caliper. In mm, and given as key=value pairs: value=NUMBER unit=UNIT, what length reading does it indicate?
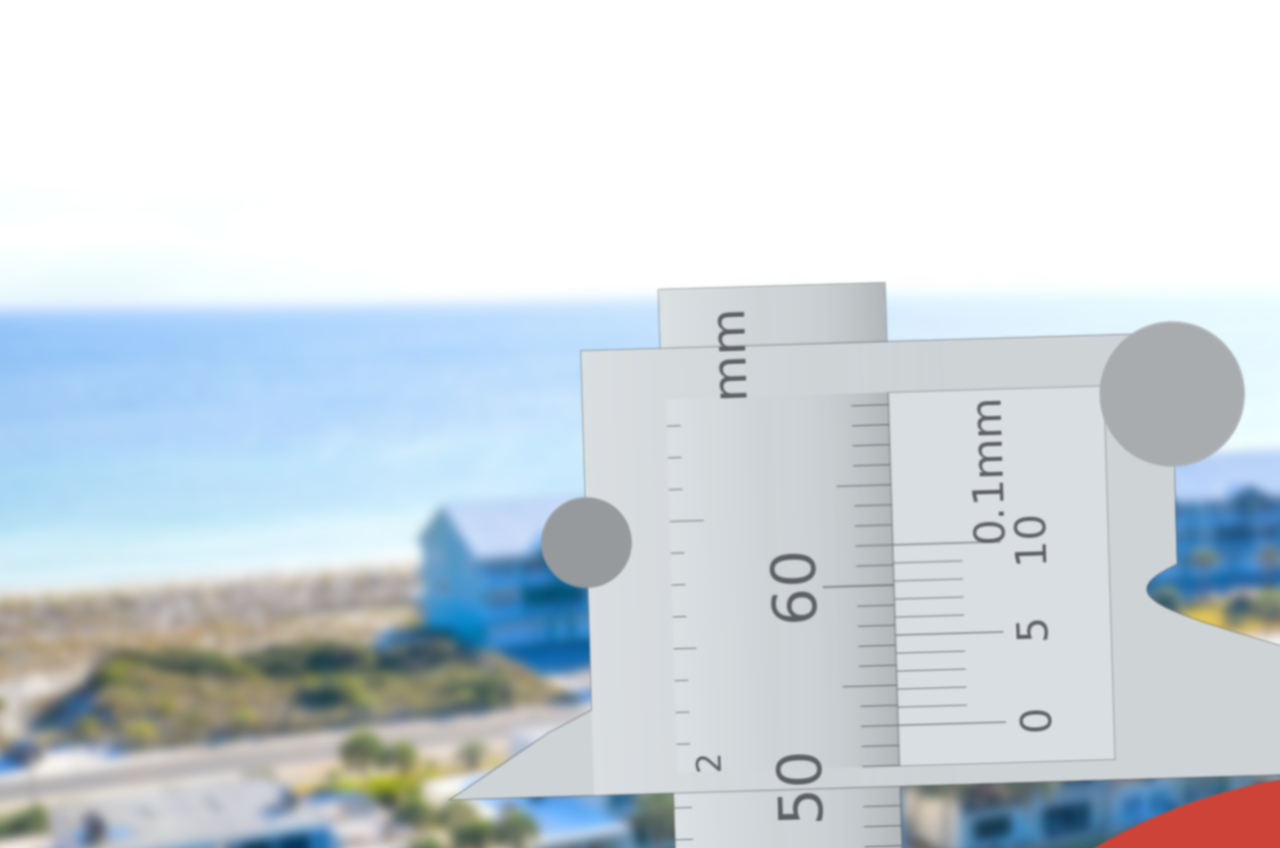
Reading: value=53.0 unit=mm
